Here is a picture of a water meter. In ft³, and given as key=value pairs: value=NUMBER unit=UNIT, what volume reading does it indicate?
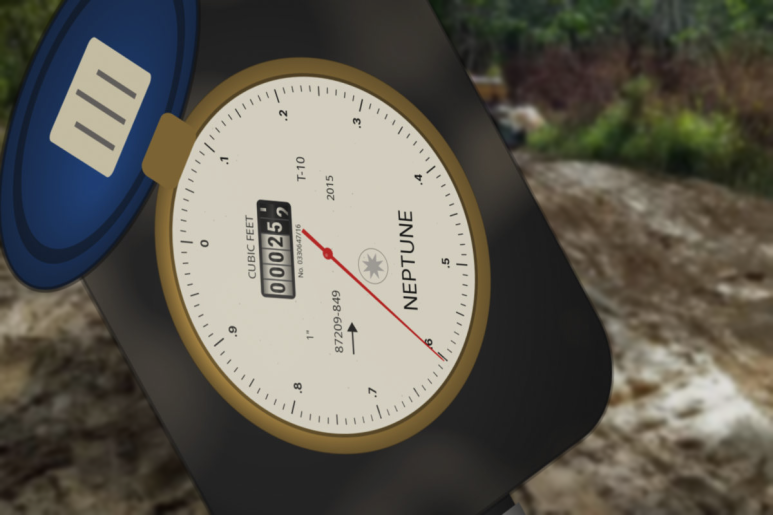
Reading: value=251.60 unit=ft³
